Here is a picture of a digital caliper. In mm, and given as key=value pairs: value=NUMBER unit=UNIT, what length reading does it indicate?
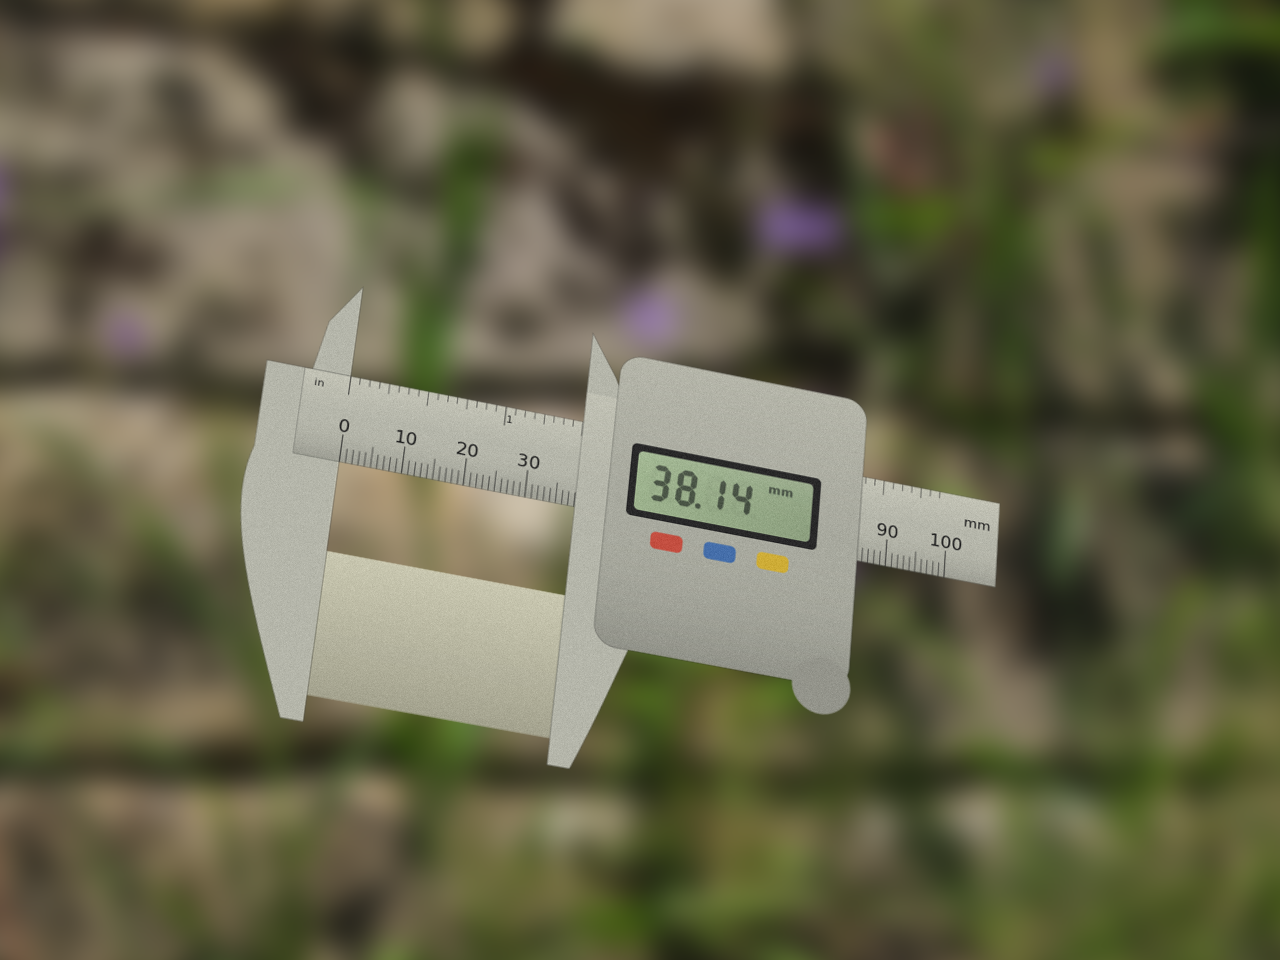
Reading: value=38.14 unit=mm
